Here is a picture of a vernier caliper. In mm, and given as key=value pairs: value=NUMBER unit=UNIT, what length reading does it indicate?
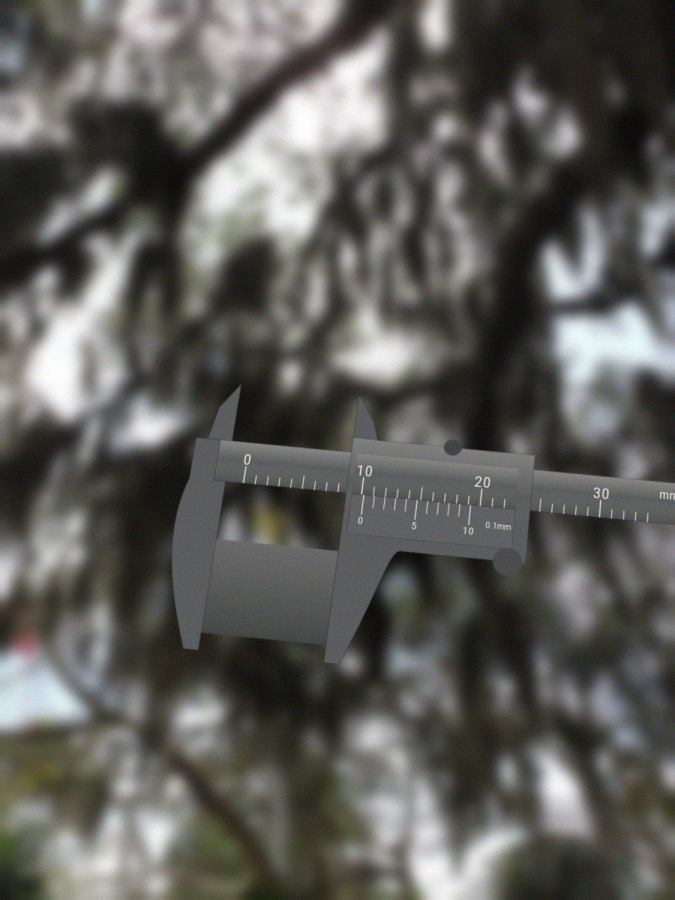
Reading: value=10.2 unit=mm
